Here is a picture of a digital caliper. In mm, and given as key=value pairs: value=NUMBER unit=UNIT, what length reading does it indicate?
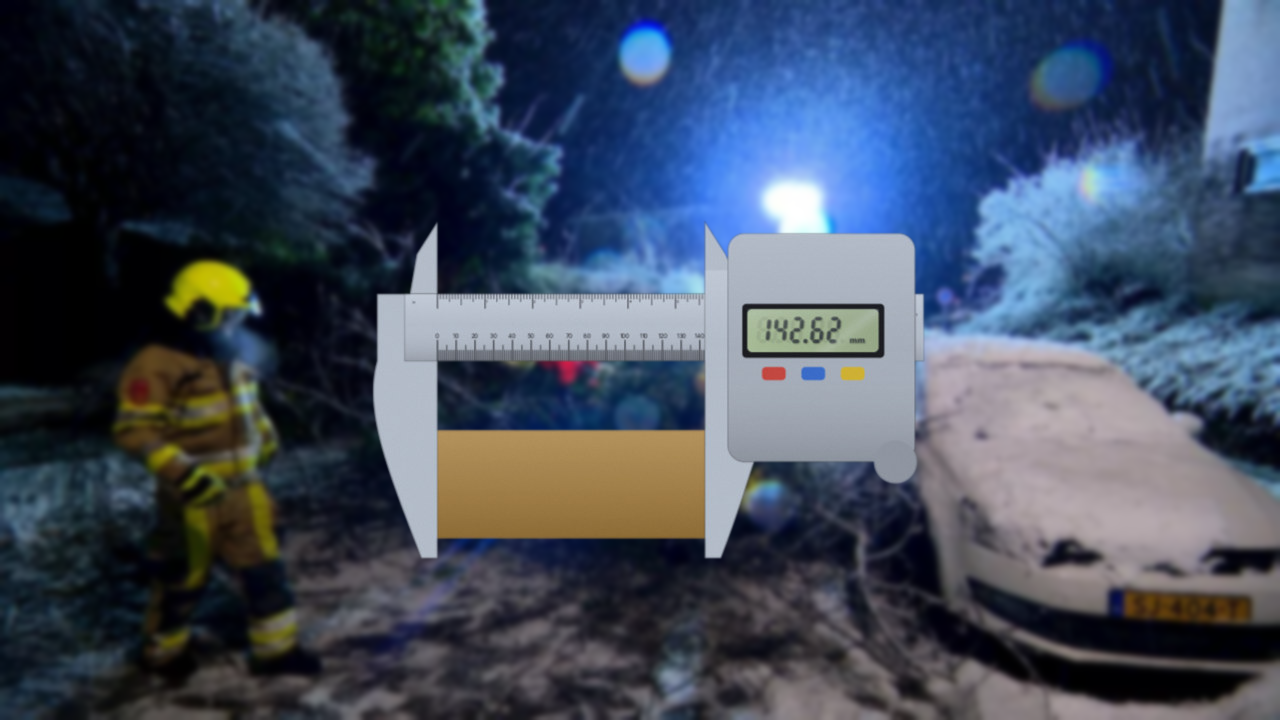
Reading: value=142.62 unit=mm
